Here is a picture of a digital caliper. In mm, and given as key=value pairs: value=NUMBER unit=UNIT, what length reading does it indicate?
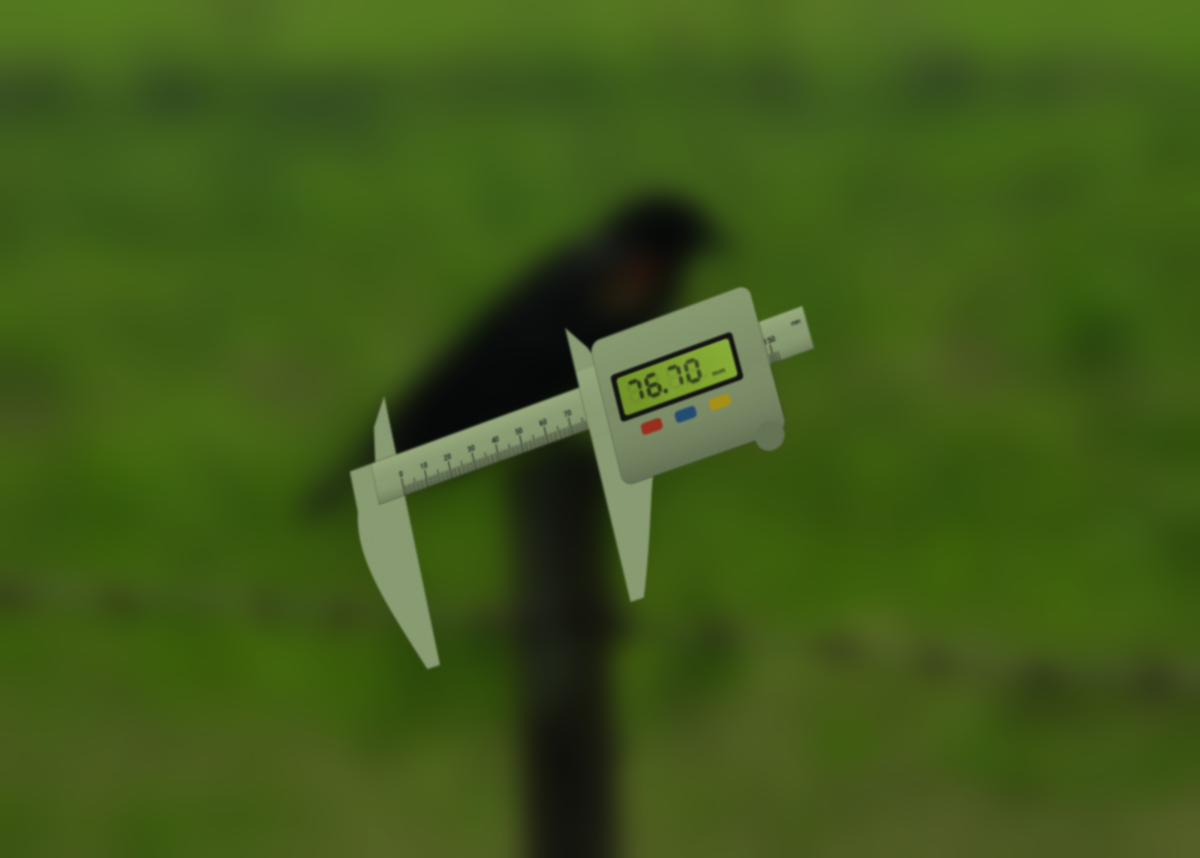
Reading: value=76.70 unit=mm
